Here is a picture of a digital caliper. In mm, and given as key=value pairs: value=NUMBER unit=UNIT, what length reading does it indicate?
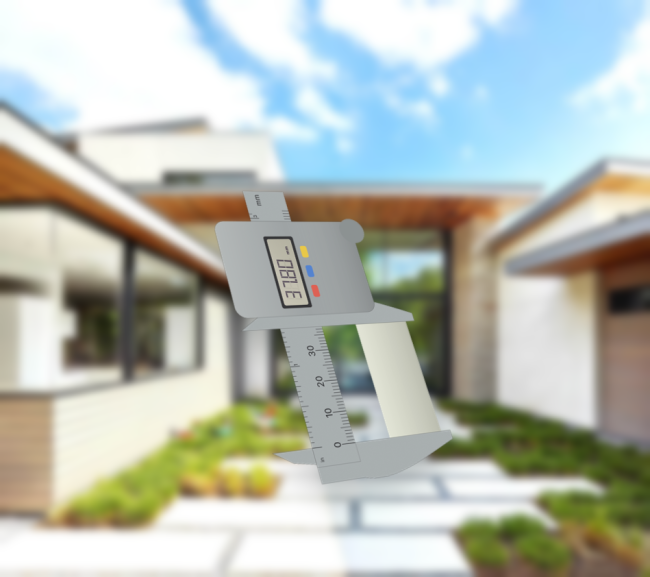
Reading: value=37.80 unit=mm
